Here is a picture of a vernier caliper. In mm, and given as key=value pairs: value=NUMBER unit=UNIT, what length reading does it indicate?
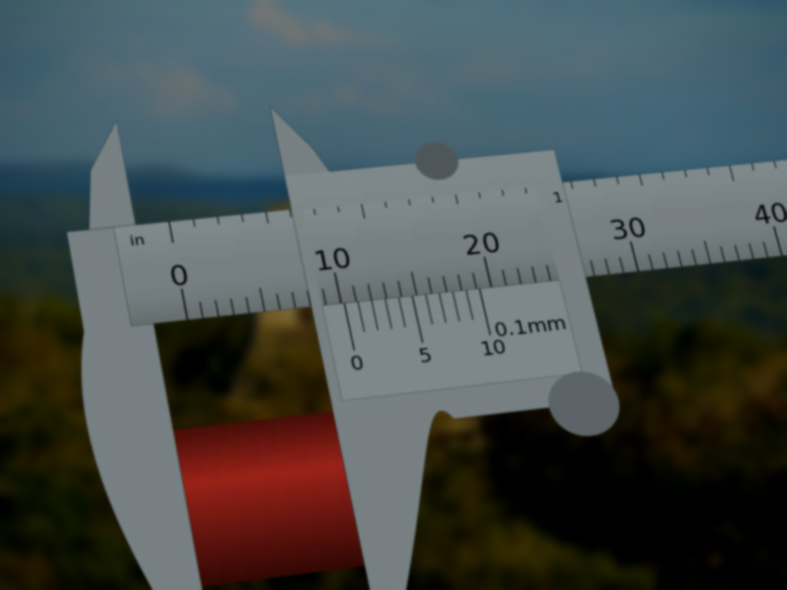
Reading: value=10.2 unit=mm
